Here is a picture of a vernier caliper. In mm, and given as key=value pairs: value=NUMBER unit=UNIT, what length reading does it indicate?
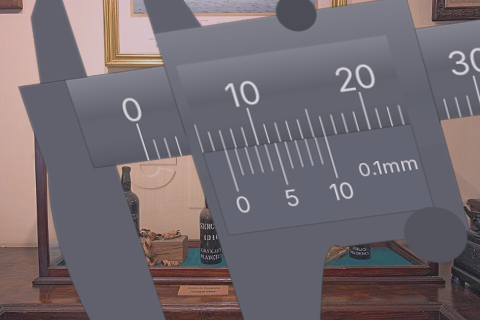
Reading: value=7.0 unit=mm
